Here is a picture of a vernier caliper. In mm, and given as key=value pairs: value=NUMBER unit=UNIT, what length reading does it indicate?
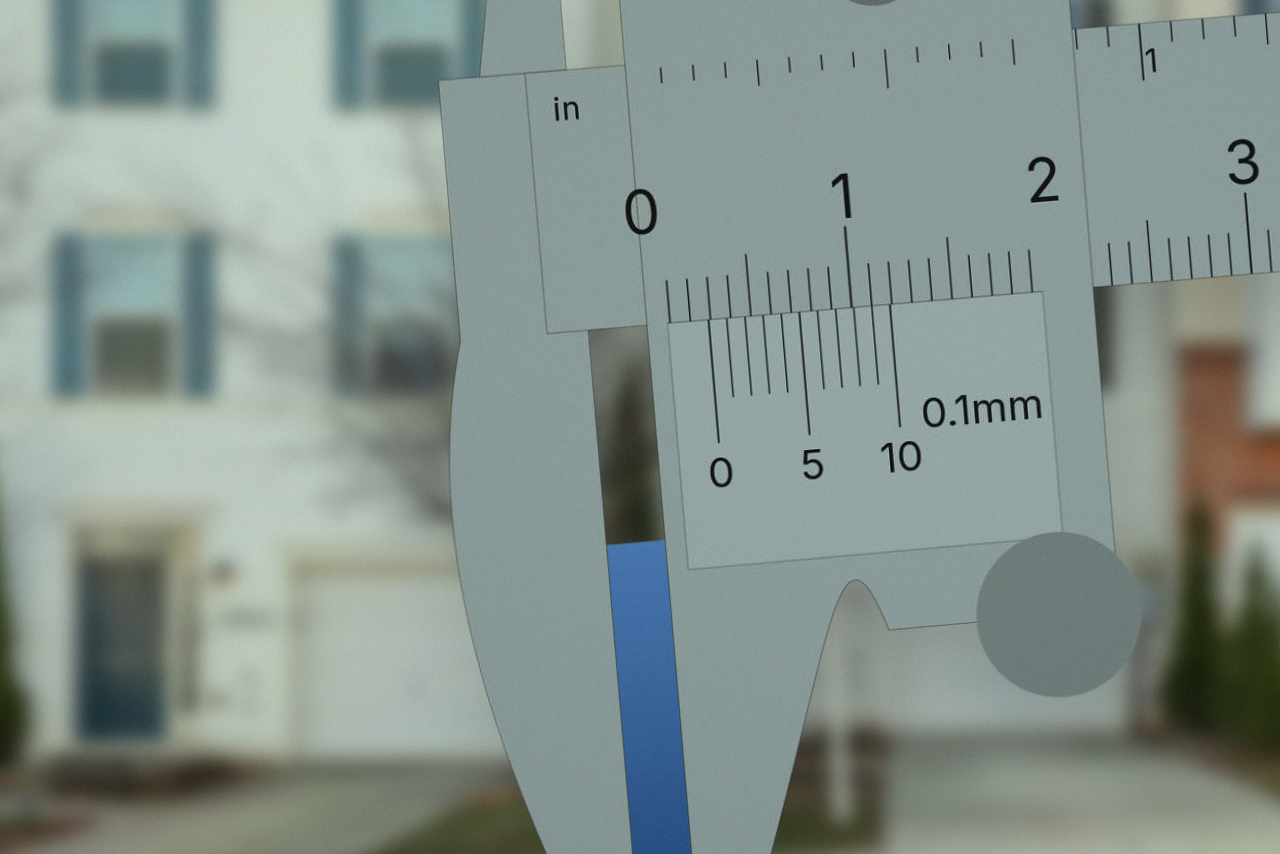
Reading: value=2.9 unit=mm
